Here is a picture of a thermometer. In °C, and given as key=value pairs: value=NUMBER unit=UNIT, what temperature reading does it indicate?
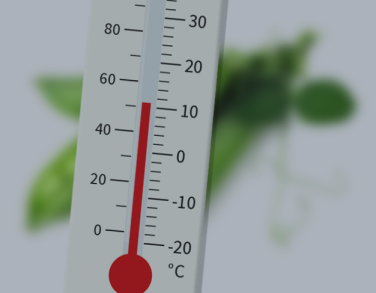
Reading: value=11 unit=°C
